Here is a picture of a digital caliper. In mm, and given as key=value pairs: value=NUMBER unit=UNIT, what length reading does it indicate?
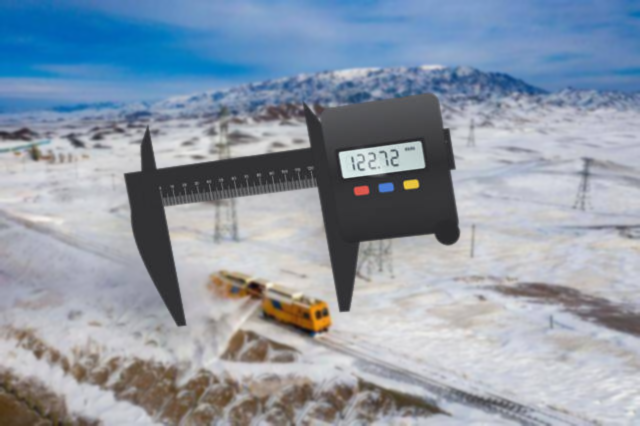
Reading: value=122.72 unit=mm
